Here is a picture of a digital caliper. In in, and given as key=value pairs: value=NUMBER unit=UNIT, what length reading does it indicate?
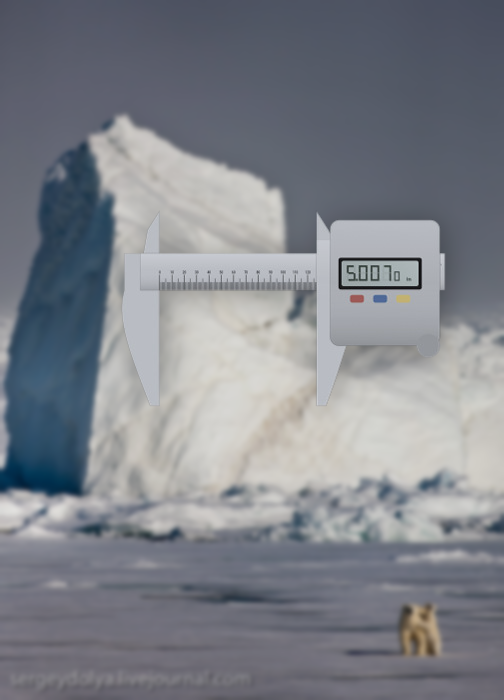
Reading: value=5.0070 unit=in
